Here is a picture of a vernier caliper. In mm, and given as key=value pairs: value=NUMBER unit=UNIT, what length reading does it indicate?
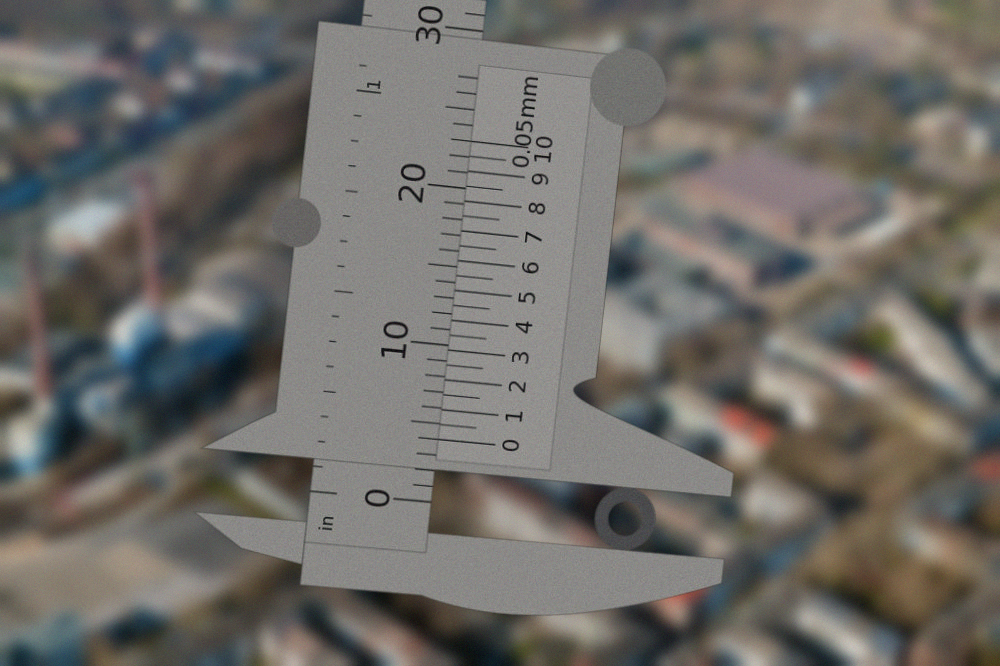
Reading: value=4.0 unit=mm
